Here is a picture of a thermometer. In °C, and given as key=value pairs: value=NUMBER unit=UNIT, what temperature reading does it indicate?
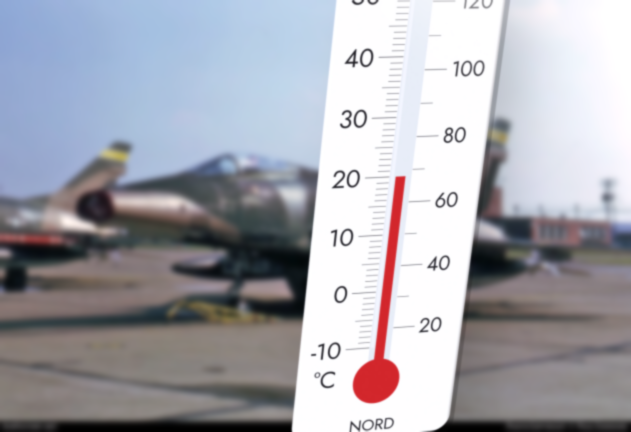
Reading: value=20 unit=°C
